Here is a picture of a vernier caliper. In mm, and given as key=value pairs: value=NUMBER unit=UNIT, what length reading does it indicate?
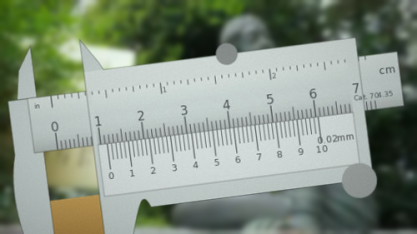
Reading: value=11.5 unit=mm
